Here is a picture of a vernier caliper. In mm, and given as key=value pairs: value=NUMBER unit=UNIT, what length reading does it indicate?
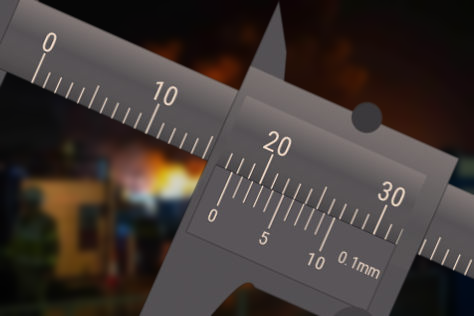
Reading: value=17.6 unit=mm
